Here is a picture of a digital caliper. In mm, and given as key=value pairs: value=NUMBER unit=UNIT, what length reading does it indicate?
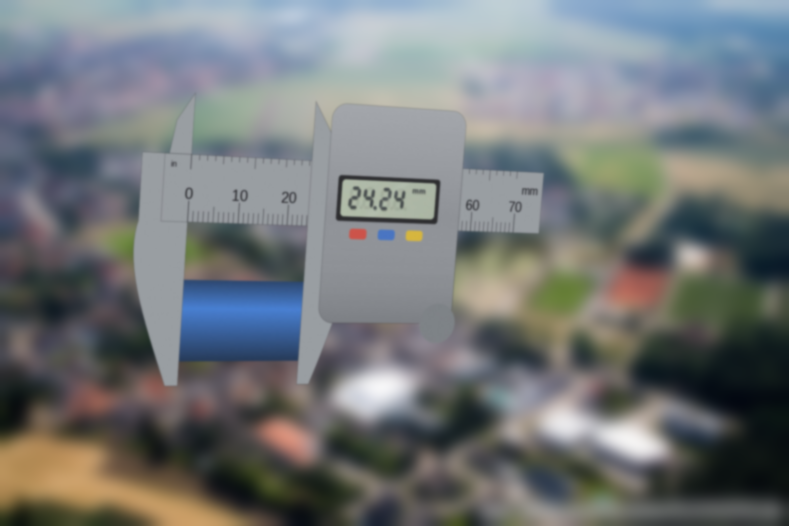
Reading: value=24.24 unit=mm
